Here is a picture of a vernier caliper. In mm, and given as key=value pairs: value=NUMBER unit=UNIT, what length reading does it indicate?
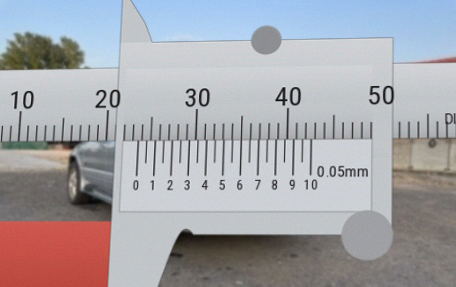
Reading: value=23.6 unit=mm
